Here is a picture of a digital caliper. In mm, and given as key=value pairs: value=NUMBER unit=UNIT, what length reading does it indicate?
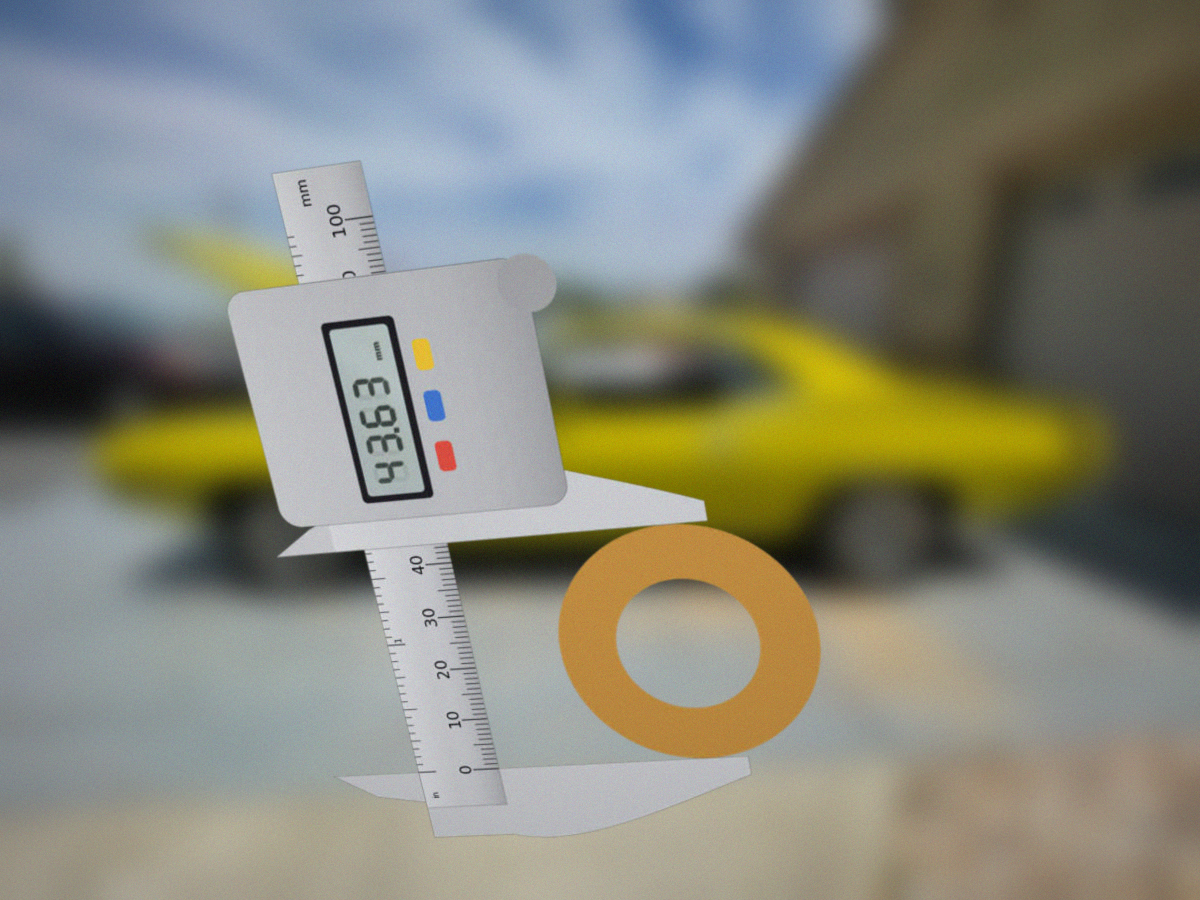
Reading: value=43.63 unit=mm
